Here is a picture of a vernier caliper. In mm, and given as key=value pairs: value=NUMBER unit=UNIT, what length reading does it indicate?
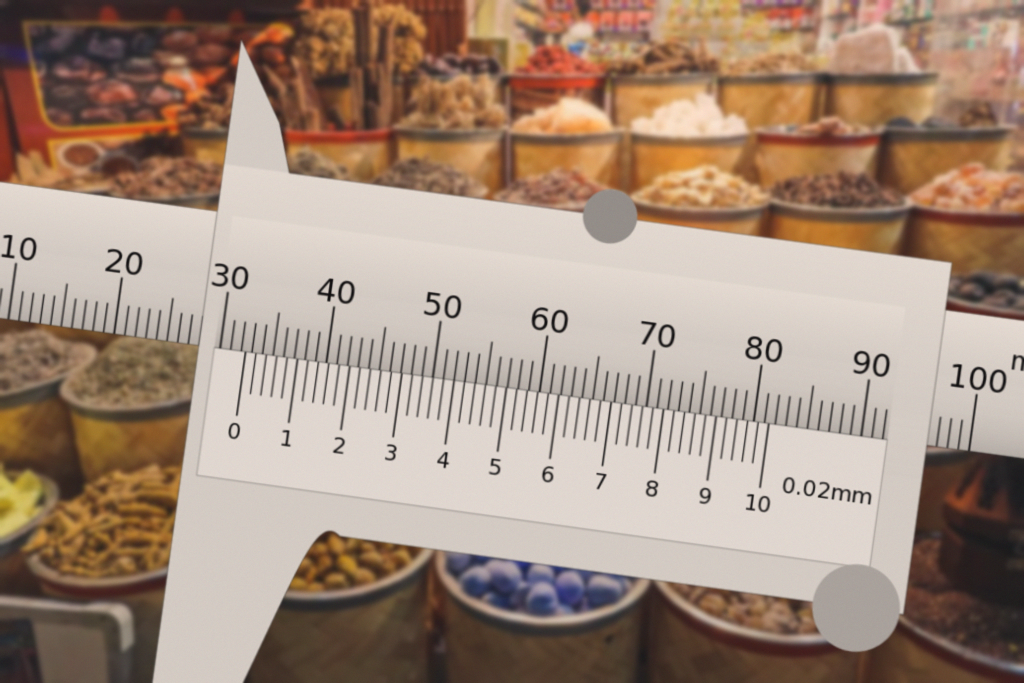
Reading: value=32.4 unit=mm
